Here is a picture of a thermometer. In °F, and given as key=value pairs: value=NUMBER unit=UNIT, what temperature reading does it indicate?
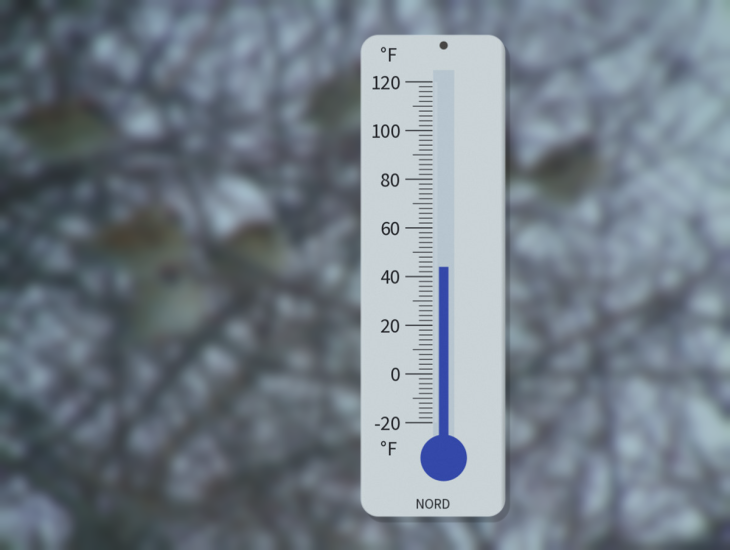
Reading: value=44 unit=°F
